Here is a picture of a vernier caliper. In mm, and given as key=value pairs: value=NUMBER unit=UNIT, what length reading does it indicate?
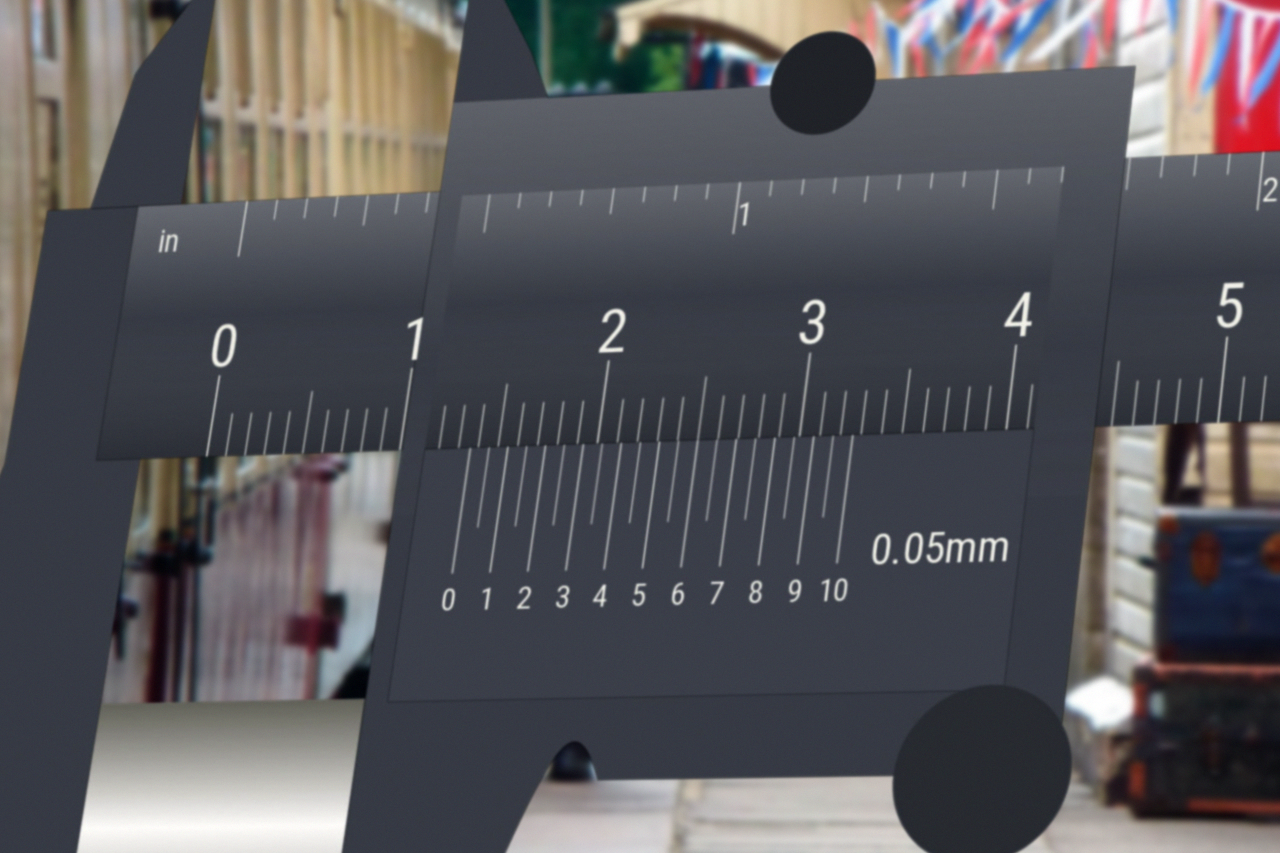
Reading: value=13.6 unit=mm
